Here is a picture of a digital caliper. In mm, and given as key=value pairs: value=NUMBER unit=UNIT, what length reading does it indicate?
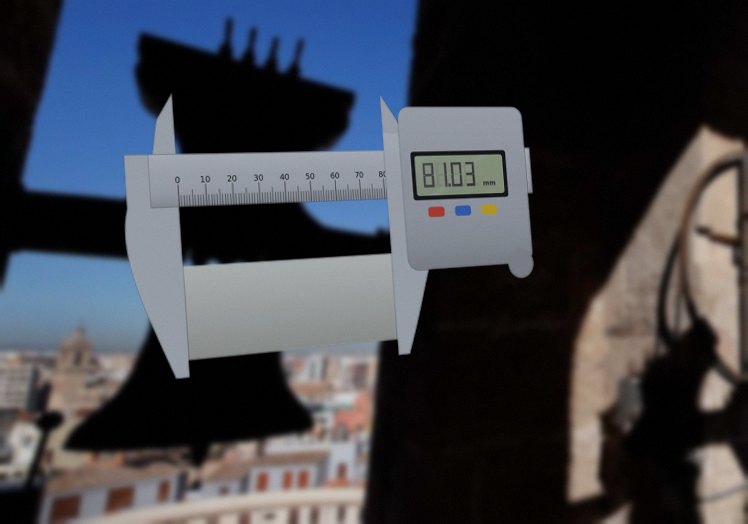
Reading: value=81.03 unit=mm
